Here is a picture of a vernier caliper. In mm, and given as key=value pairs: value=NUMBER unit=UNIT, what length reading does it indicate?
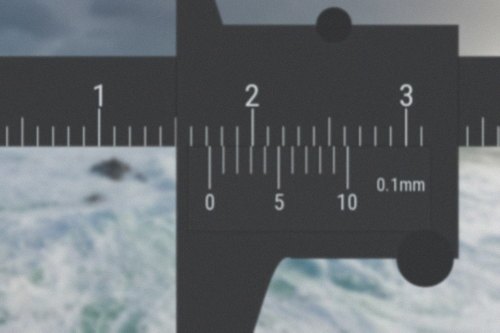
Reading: value=17.2 unit=mm
